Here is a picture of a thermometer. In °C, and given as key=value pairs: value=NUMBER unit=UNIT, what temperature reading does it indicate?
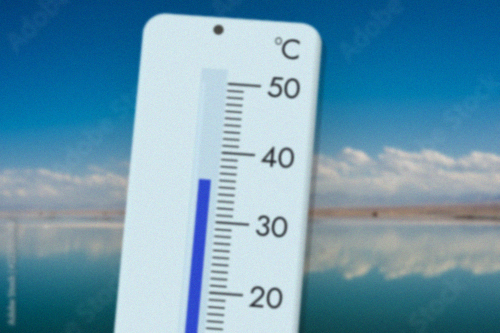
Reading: value=36 unit=°C
